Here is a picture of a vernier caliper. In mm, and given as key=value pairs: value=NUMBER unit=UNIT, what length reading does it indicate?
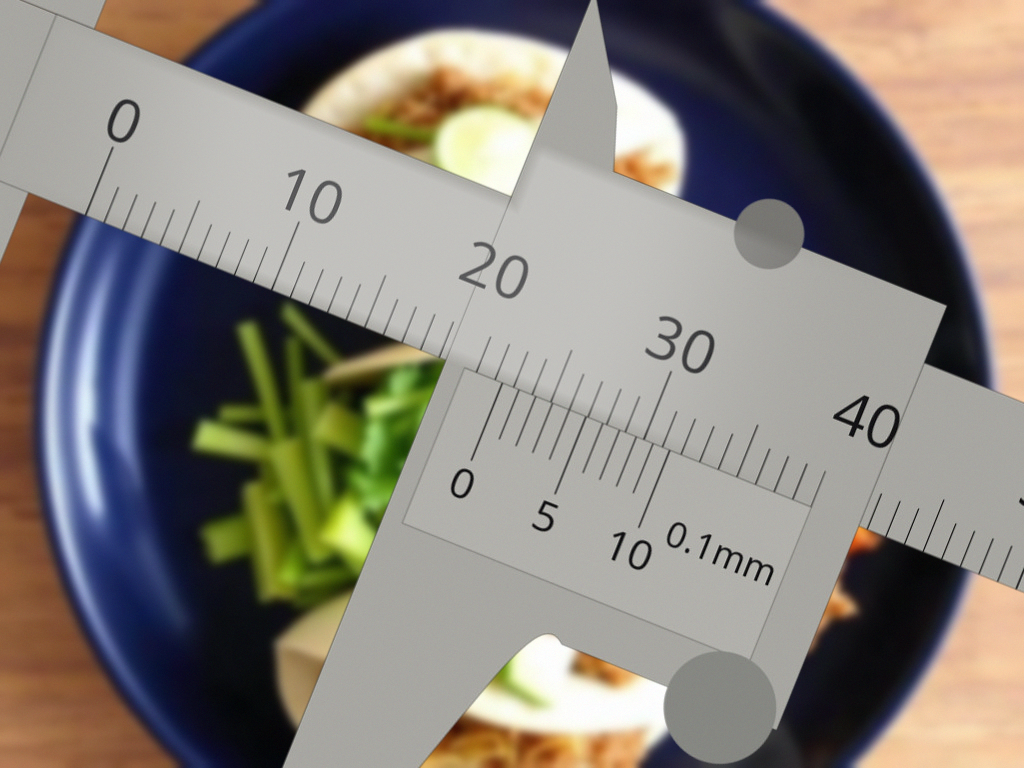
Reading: value=22.4 unit=mm
